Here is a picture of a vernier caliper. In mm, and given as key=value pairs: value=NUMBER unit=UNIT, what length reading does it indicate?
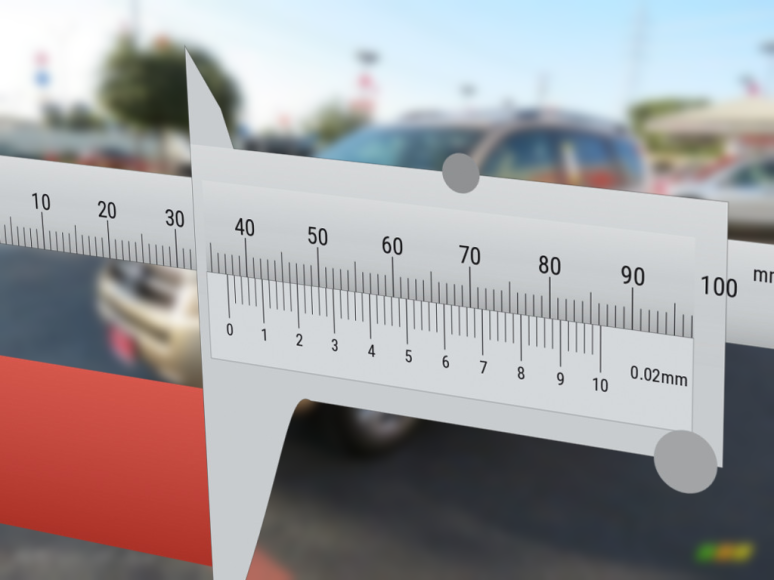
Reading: value=37.2 unit=mm
